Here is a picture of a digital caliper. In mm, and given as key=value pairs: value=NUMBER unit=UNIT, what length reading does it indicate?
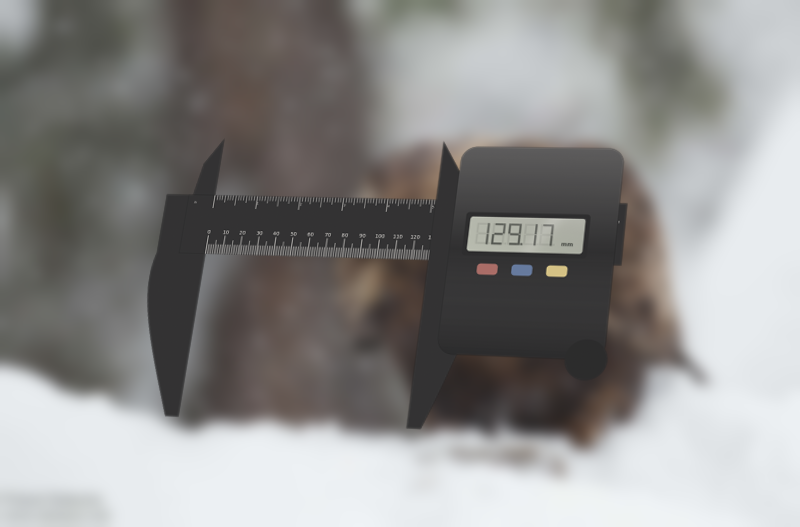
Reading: value=129.17 unit=mm
